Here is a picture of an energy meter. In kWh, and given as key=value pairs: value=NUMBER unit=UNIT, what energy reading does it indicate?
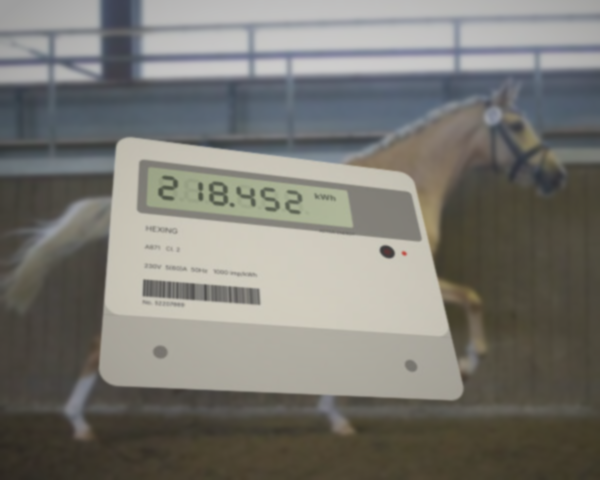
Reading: value=218.452 unit=kWh
